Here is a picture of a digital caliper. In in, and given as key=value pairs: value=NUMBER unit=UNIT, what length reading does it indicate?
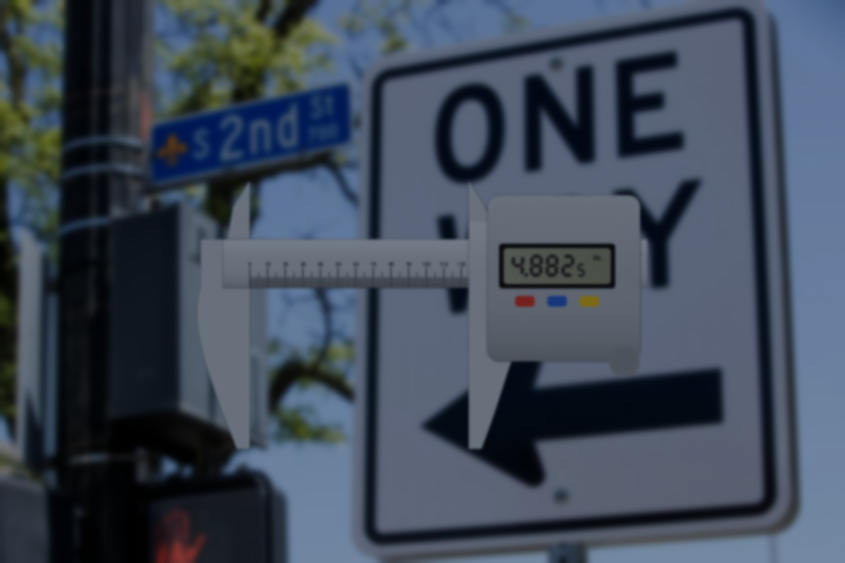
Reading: value=4.8825 unit=in
